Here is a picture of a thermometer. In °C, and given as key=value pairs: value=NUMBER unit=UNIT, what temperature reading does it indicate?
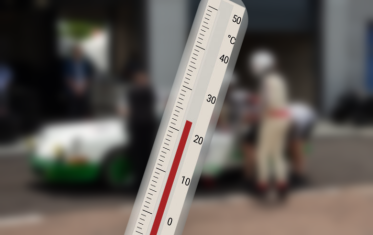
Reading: value=23 unit=°C
